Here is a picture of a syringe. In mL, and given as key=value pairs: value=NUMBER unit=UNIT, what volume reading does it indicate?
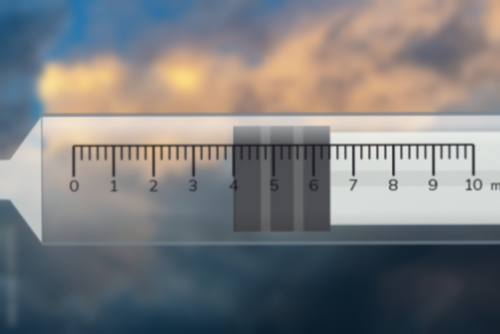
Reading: value=4 unit=mL
